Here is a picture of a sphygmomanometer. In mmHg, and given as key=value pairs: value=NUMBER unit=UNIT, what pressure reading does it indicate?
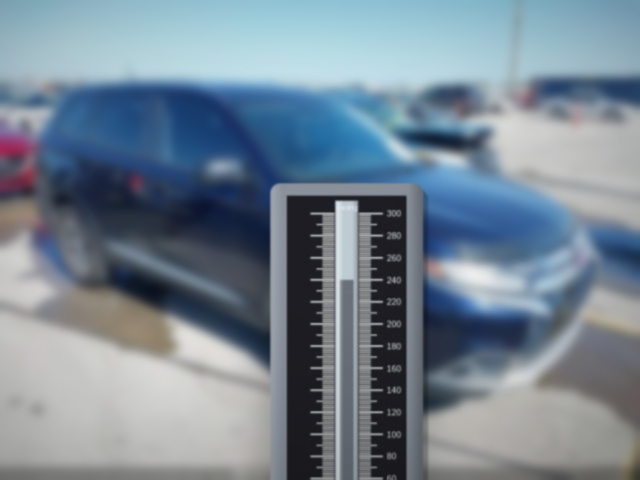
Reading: value=240 unit=mmHg
